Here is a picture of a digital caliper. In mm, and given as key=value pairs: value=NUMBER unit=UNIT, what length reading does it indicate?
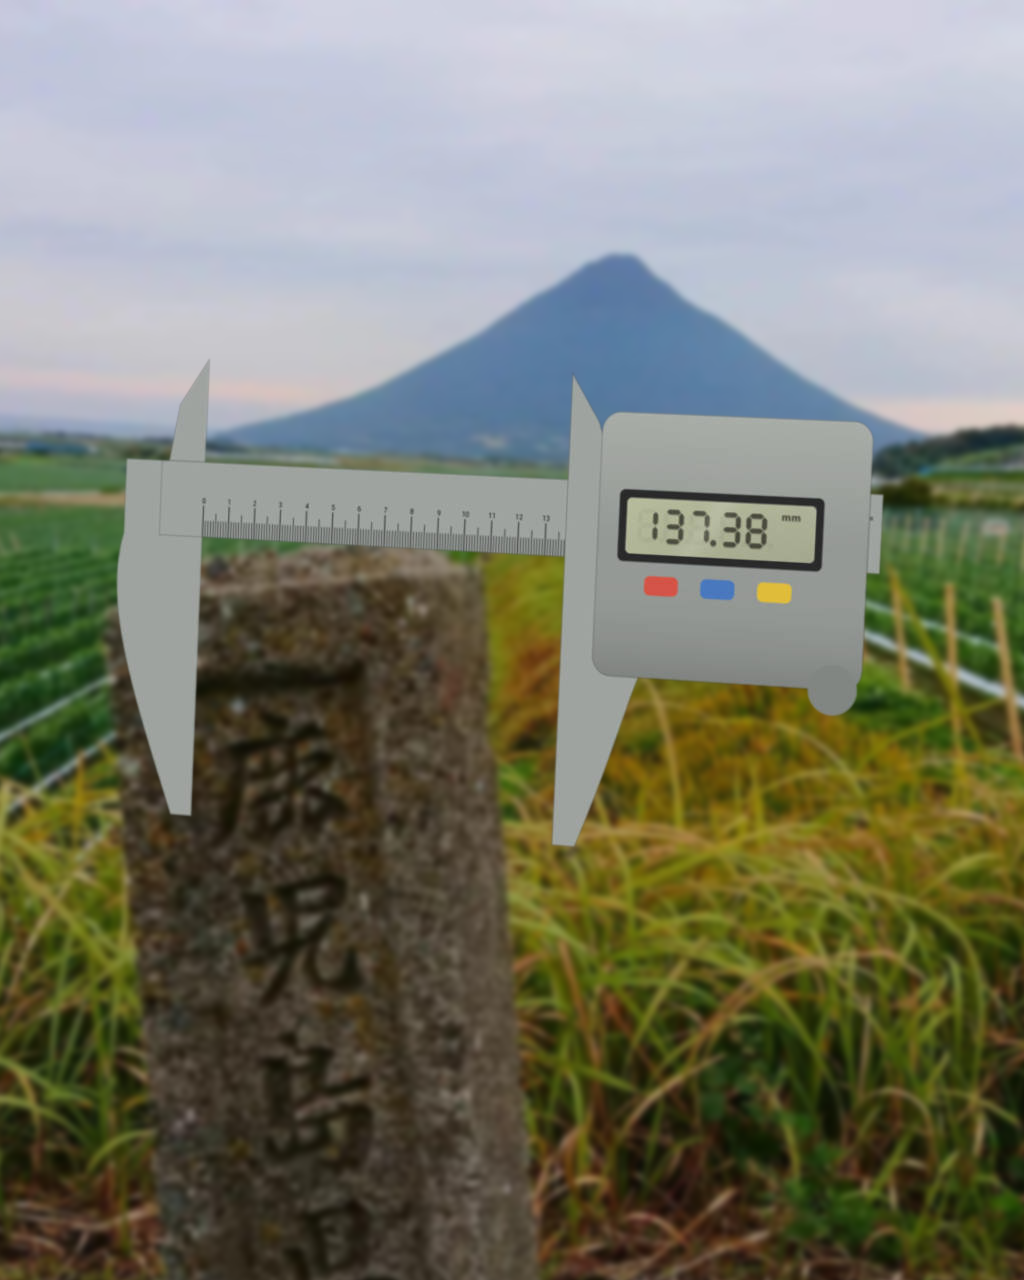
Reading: value=137.38 unit=mm
